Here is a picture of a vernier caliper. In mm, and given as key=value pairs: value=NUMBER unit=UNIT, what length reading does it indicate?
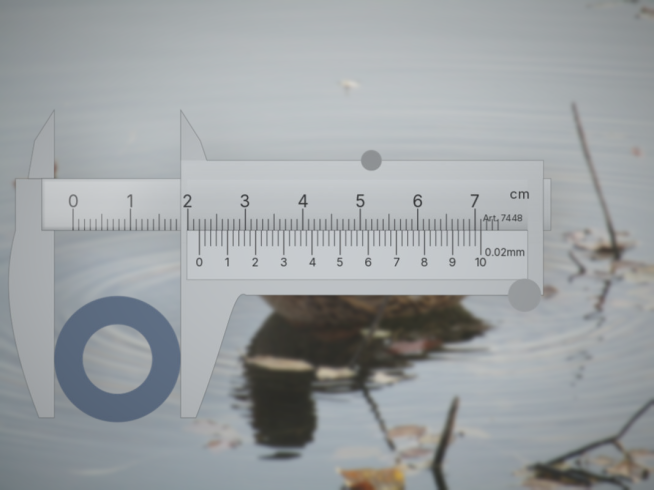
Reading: value=22.0 unit=mm
